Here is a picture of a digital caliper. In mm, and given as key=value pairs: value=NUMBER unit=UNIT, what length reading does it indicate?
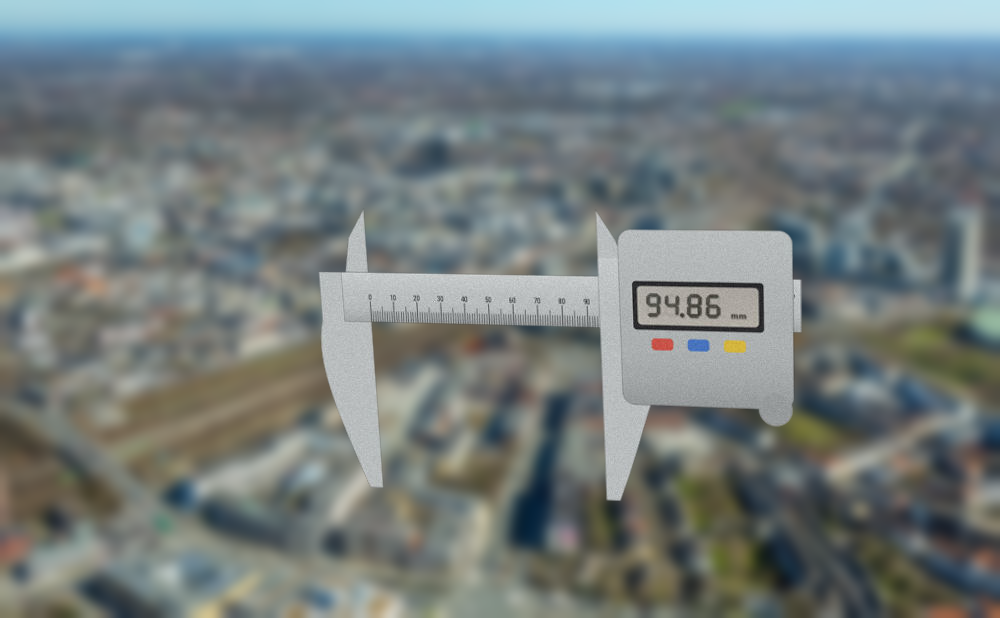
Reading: value=94.86 unit=mm
